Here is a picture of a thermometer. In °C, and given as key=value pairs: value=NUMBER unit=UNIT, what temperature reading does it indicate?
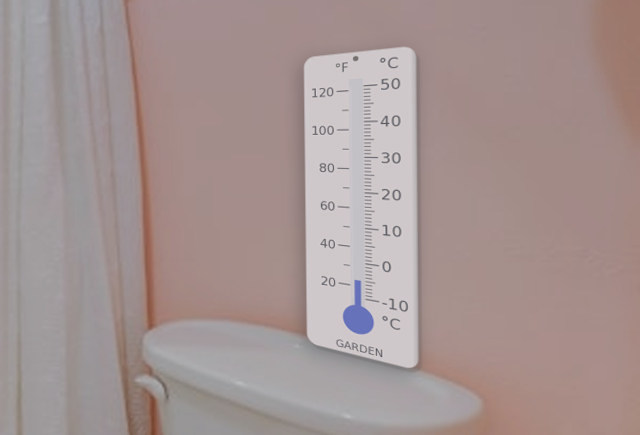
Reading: value=-5 unit=°C
